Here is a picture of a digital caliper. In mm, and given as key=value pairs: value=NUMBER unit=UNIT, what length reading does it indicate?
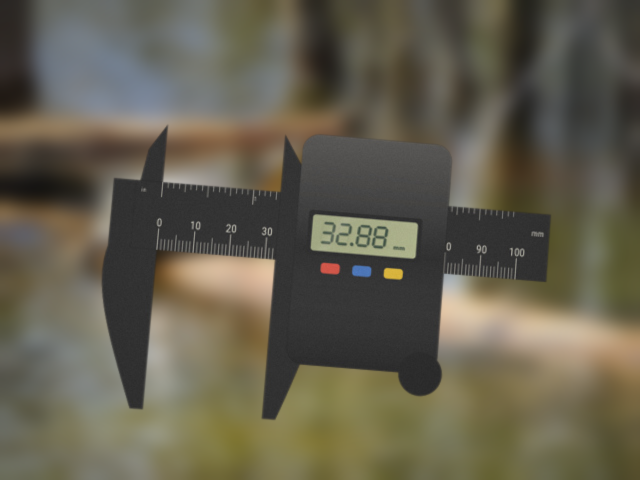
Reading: value=32.88 unit=mm
